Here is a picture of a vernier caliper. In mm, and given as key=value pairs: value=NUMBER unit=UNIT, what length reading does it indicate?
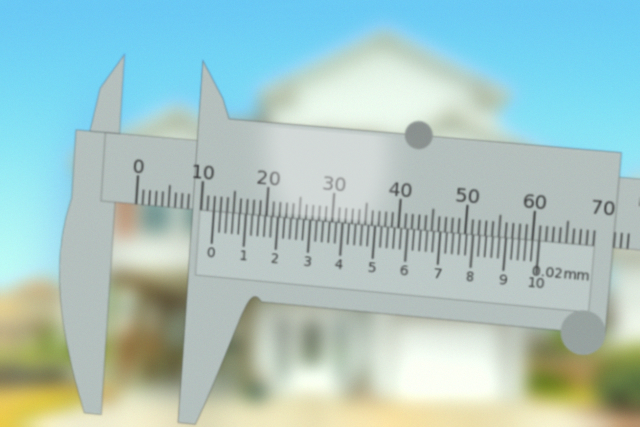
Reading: value=12.0 unit=mm
